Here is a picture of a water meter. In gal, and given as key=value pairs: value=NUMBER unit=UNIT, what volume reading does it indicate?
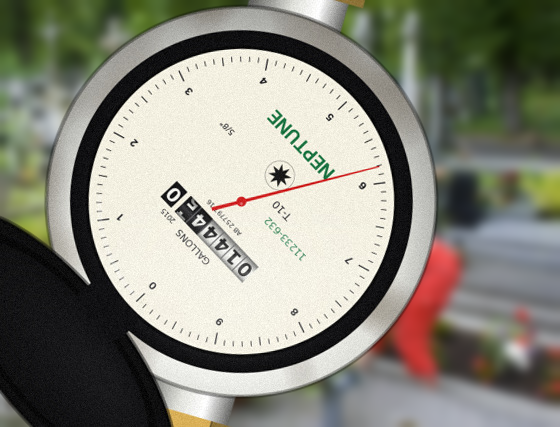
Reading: value=144445.8 unit=gal
